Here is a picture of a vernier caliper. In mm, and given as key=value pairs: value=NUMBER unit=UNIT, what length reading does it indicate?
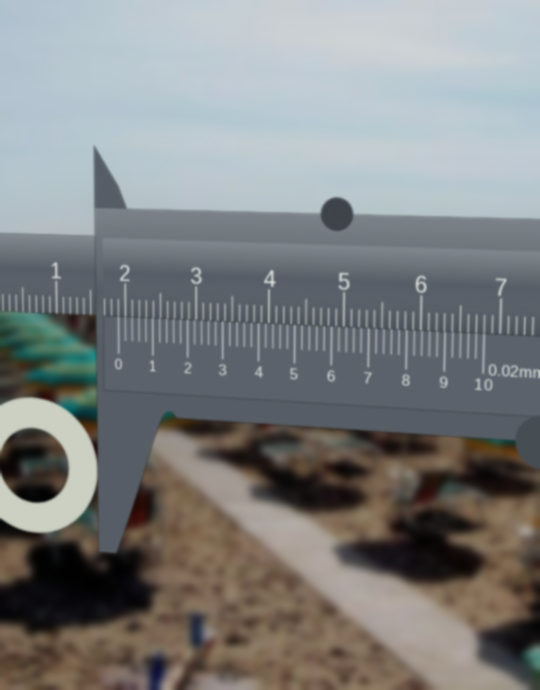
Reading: value=19.0 unit=mm
